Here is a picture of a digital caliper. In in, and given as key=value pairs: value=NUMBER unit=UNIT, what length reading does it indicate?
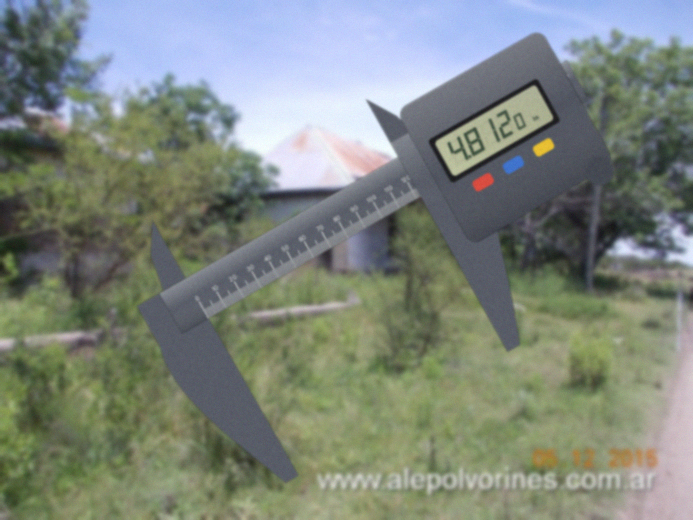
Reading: value=4.8120 unit=in
